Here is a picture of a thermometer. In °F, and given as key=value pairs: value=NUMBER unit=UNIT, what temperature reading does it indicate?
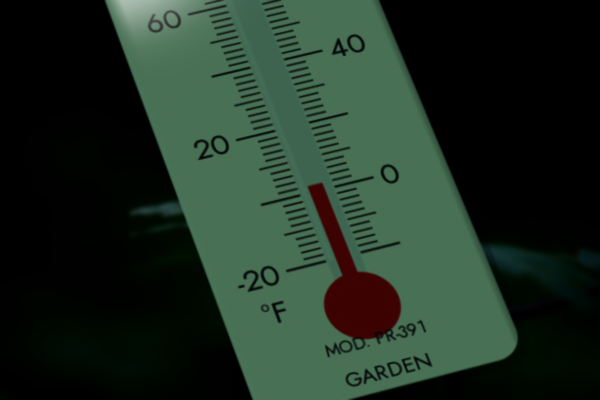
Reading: value=2 unit=°F
